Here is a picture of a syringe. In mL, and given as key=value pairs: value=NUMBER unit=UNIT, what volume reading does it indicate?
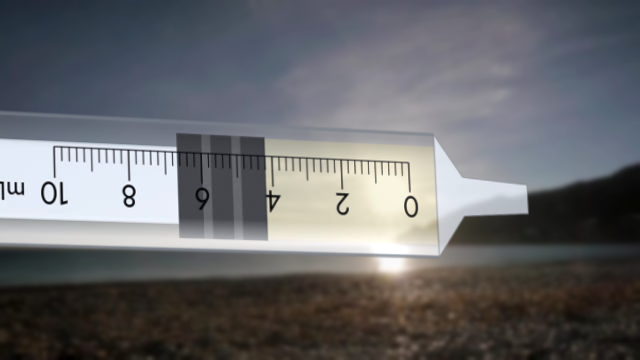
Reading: value=4.2 unit=mL
